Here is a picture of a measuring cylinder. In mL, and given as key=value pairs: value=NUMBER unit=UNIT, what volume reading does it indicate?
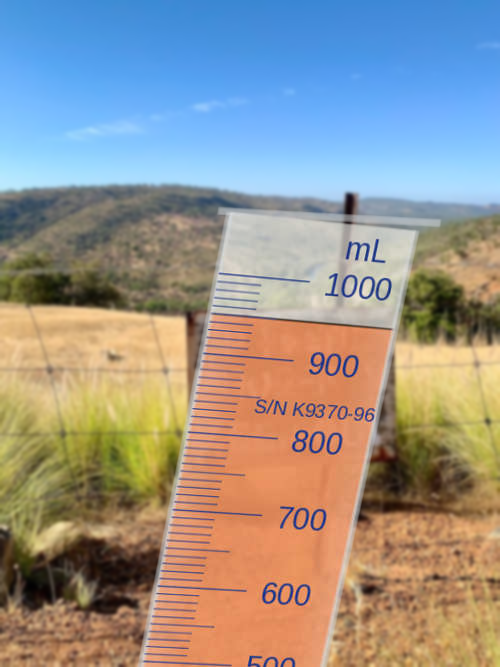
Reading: value=950 unit=mL
